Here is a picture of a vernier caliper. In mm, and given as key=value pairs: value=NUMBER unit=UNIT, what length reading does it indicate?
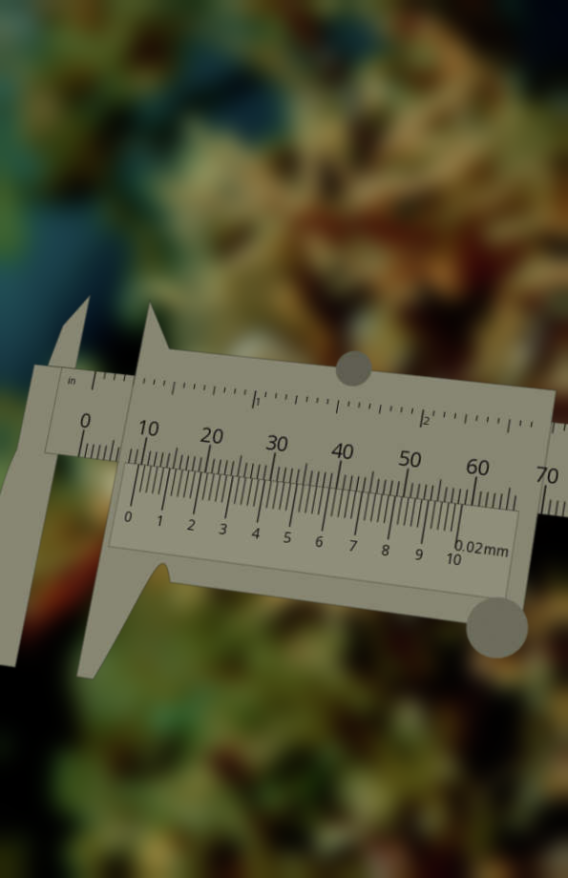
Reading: value=9.6 unit=mm
